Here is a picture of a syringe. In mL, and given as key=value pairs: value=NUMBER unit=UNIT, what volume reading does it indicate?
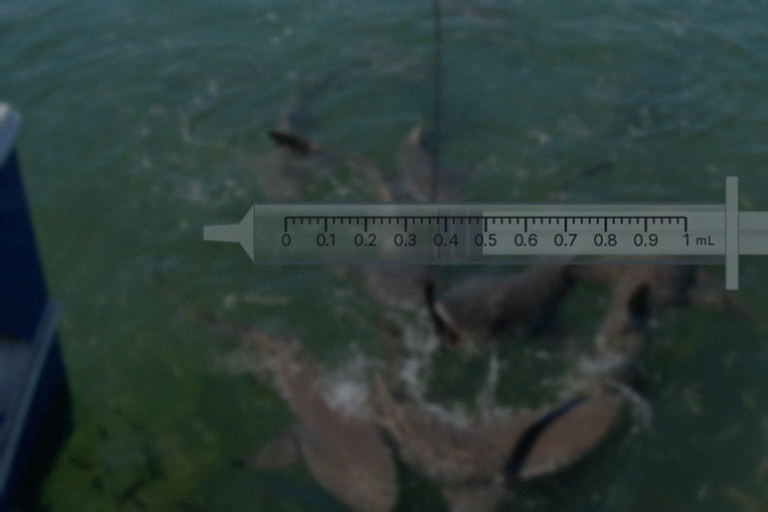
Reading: value=0.38 unit=mL
